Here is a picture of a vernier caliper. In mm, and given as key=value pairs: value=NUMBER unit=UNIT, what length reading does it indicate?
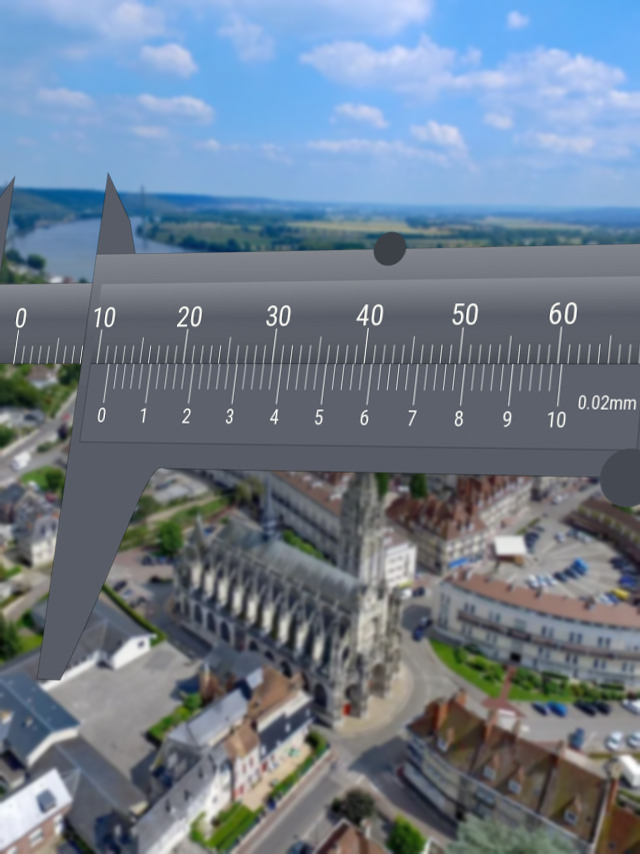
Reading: value=11.4 unit=mm
